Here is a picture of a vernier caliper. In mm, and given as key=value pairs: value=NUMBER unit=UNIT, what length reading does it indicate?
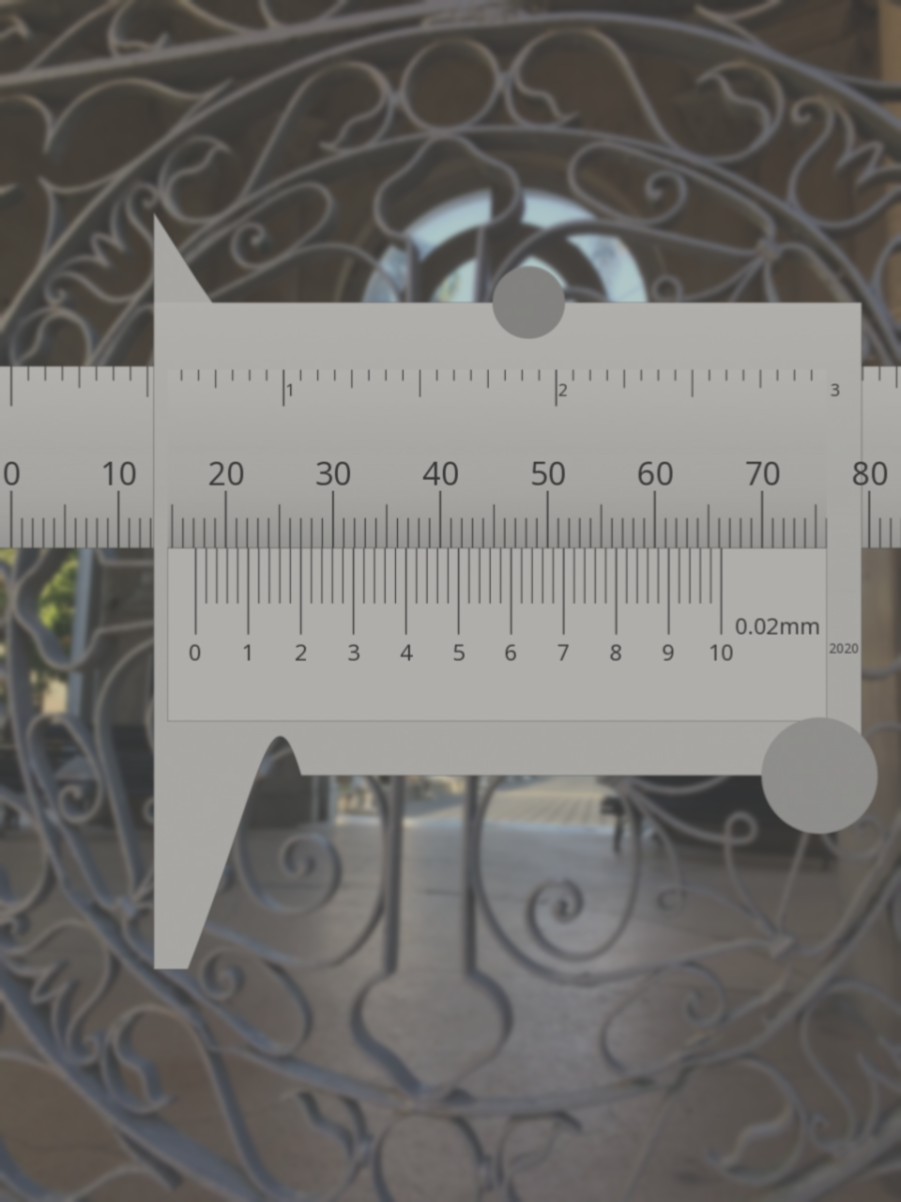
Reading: value=17.2 unit=mm
